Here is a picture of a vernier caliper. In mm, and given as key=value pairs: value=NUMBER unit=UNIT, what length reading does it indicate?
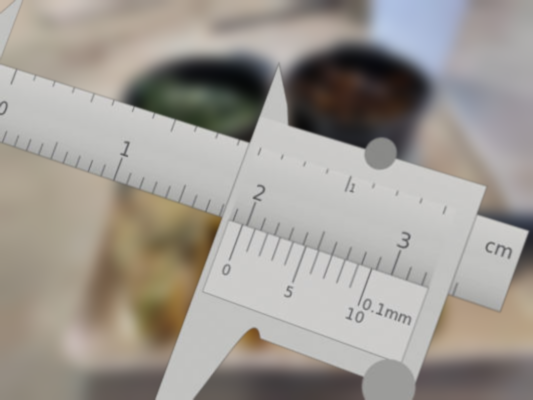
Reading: value=19.7 unit=mm
